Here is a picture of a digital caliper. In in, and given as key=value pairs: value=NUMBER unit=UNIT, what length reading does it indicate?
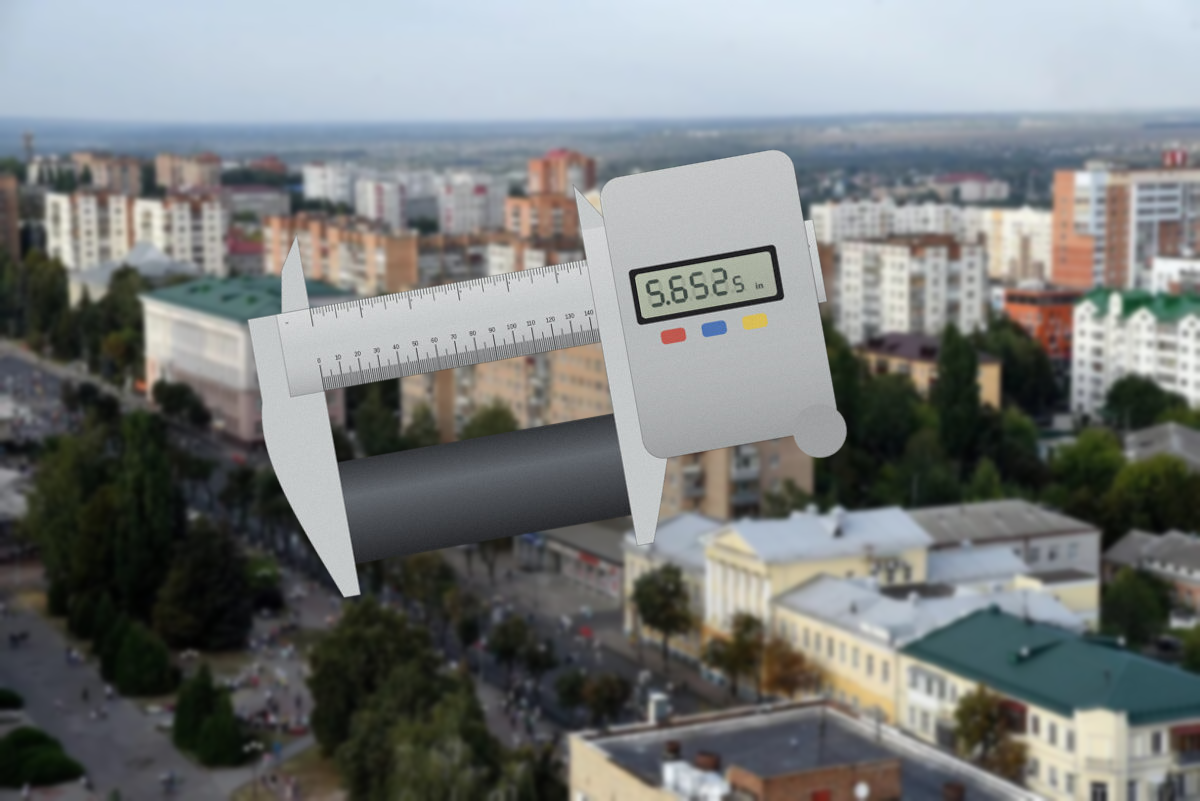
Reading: value=5.6525 unit=in
